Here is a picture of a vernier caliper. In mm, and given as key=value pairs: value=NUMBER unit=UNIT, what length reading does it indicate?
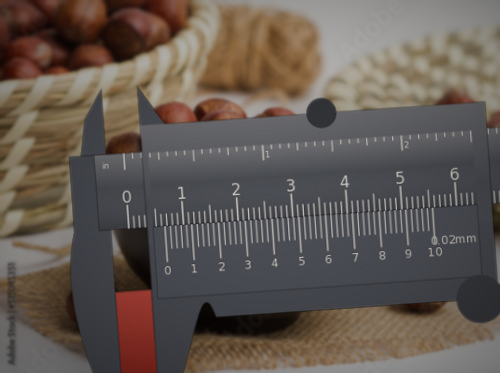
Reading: value=6.6 unit=mm
